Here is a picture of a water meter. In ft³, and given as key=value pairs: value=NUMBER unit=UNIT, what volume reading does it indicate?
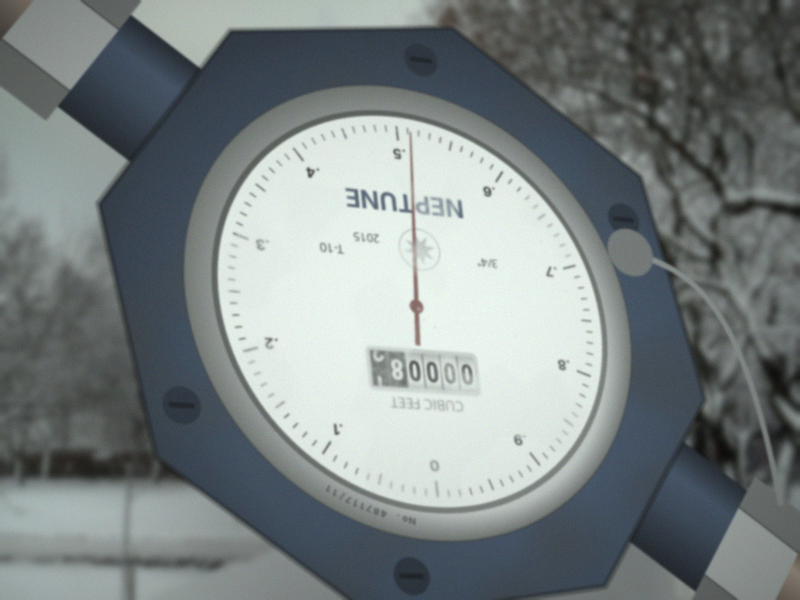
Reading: value=81.51 unit=ft³
